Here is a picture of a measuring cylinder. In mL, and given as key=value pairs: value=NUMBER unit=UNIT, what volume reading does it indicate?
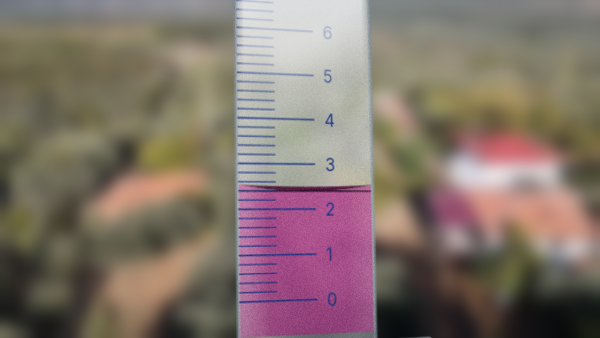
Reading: value=2.4 unit=mL
